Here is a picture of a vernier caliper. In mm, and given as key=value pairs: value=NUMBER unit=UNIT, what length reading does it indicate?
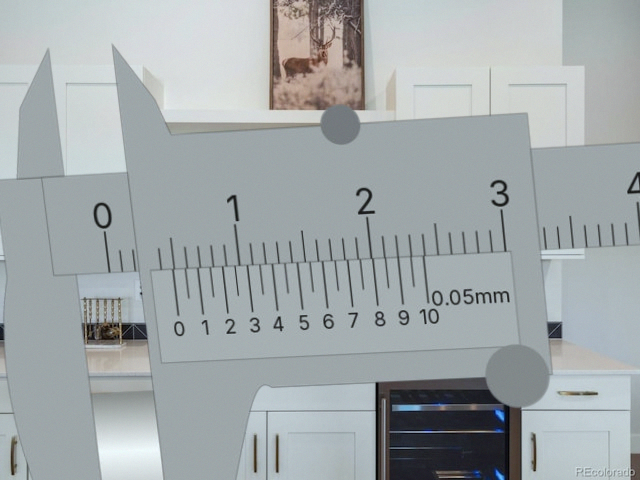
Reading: value=4.9 unit=mm
